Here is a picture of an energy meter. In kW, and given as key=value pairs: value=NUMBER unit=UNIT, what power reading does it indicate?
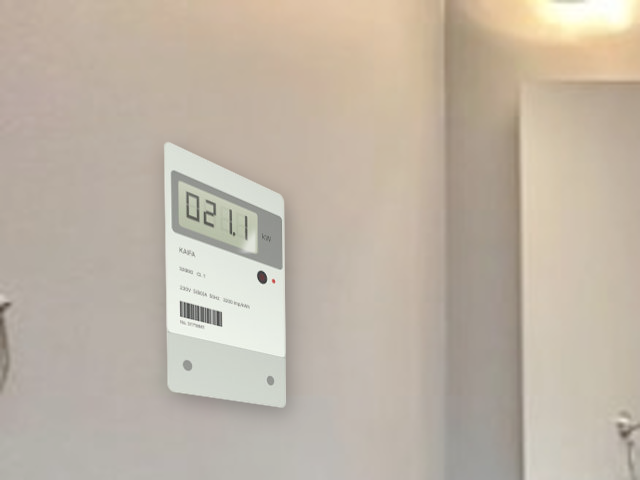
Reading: value=21.1 unit=kW
